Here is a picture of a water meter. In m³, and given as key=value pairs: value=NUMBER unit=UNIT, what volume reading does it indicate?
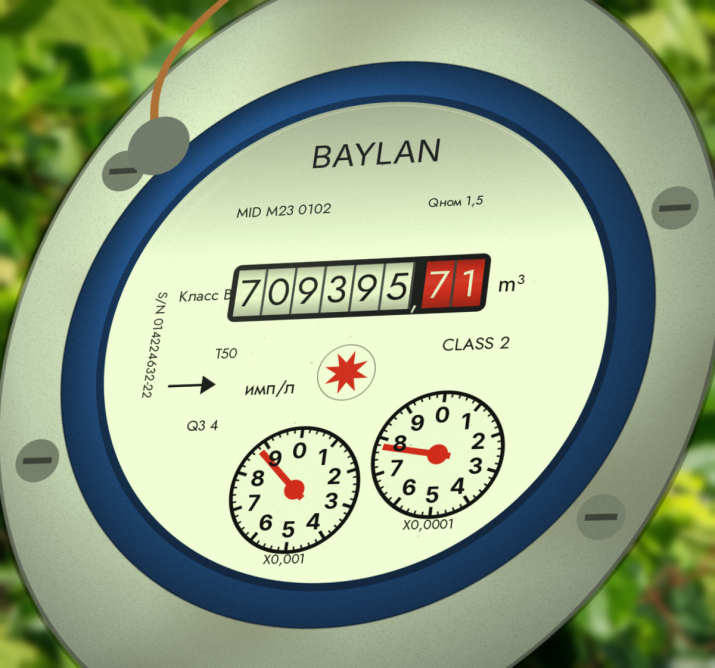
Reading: value=709395.7187 unit=m³
